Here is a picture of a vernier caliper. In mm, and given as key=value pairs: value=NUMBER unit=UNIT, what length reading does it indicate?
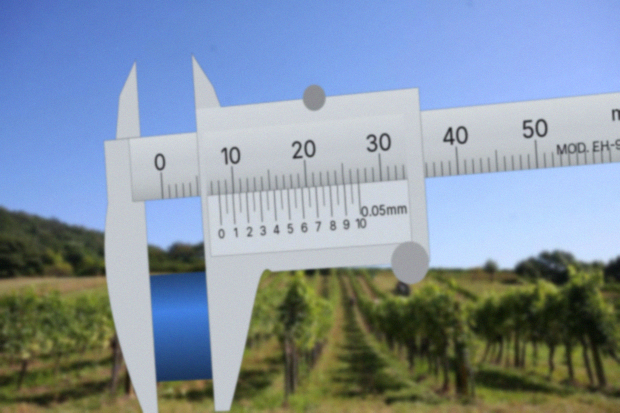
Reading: value=8.0 unit=mm
